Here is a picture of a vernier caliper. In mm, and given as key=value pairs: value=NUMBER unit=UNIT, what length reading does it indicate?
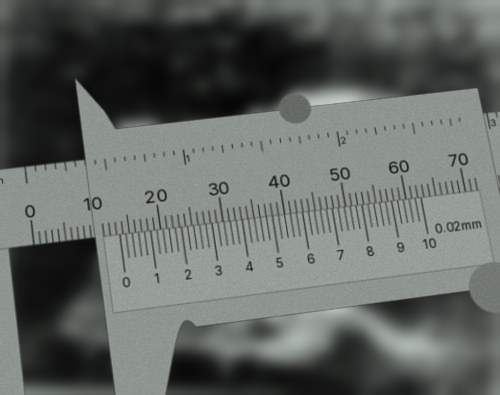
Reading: value=13.5 unit=mm
